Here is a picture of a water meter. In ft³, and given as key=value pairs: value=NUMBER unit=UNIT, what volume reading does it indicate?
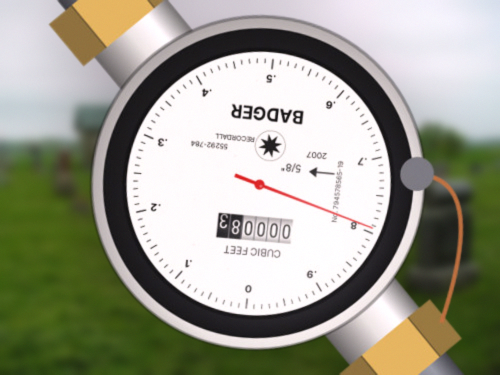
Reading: value=82.79 unit=ft³
